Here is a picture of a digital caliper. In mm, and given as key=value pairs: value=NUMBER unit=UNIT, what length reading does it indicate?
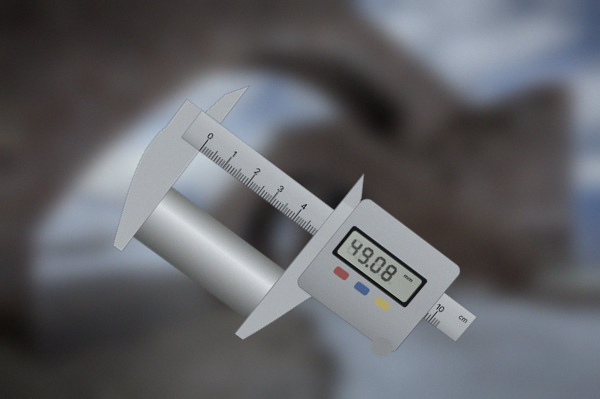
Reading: value=49.08 unit=mm
